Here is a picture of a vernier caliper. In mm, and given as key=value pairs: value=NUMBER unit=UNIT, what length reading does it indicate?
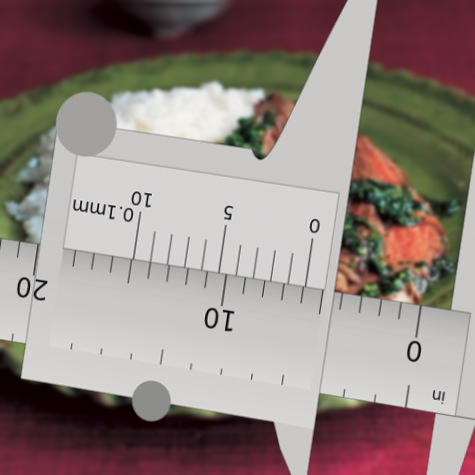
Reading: value=5.9 unit=mm
